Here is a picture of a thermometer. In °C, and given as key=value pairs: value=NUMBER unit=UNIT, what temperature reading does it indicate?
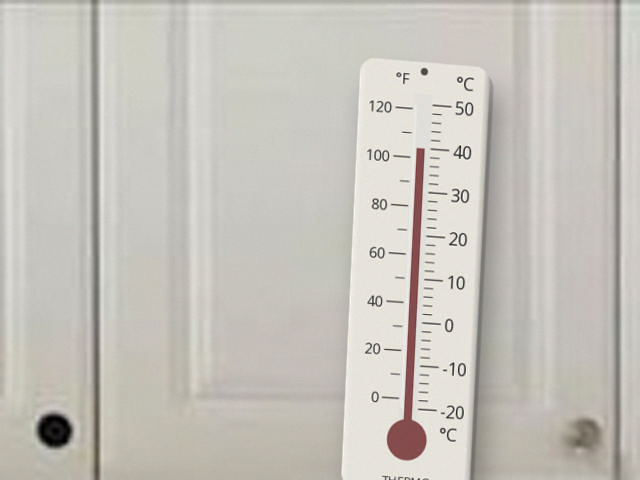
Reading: value=40 unit=°C
